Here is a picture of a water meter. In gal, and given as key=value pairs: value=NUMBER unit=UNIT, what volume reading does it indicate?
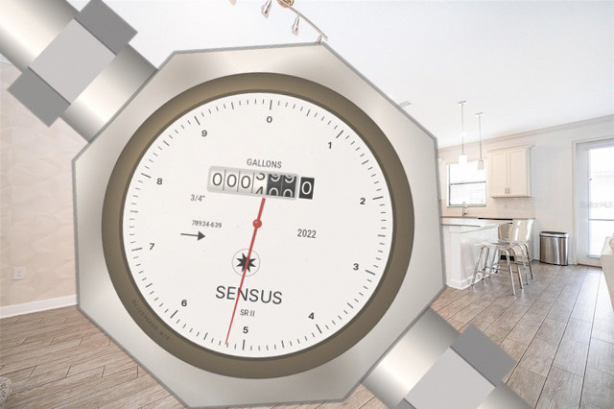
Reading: value=3995.2 unit=gal
